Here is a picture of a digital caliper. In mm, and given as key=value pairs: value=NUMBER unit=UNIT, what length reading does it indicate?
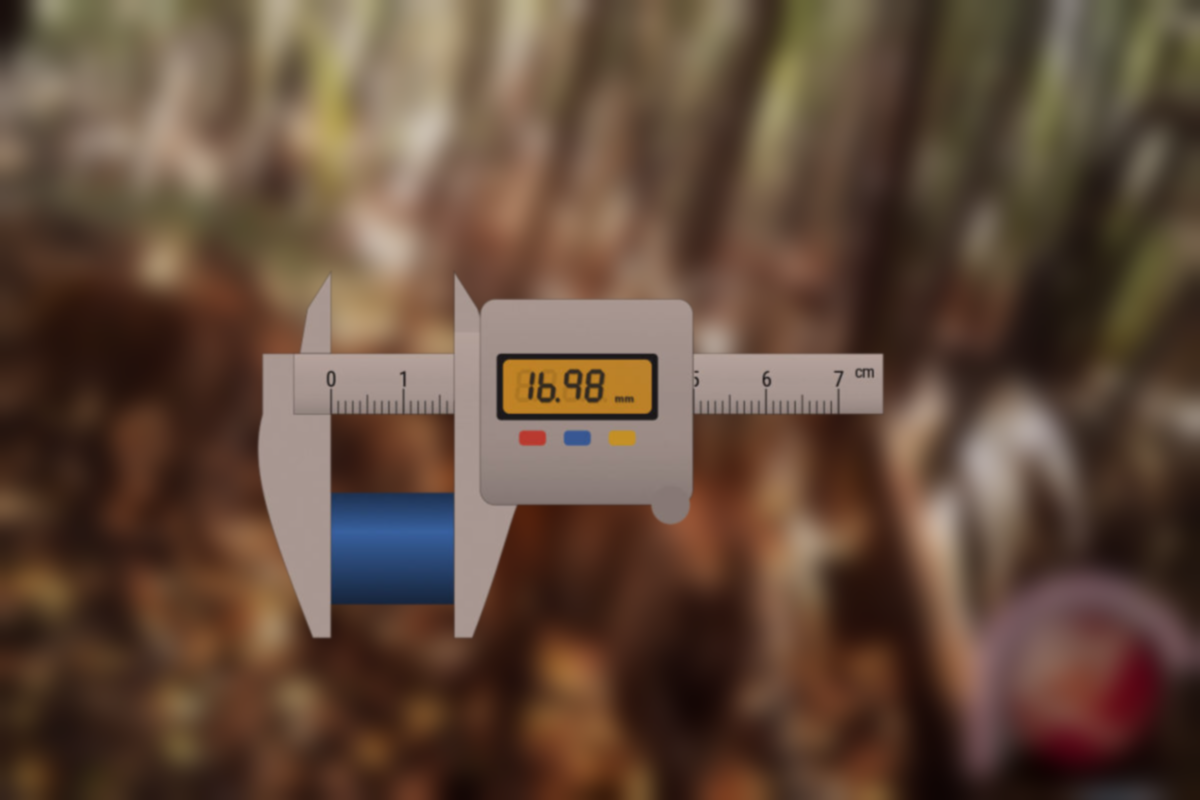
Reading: value=16.98 unit=mm
